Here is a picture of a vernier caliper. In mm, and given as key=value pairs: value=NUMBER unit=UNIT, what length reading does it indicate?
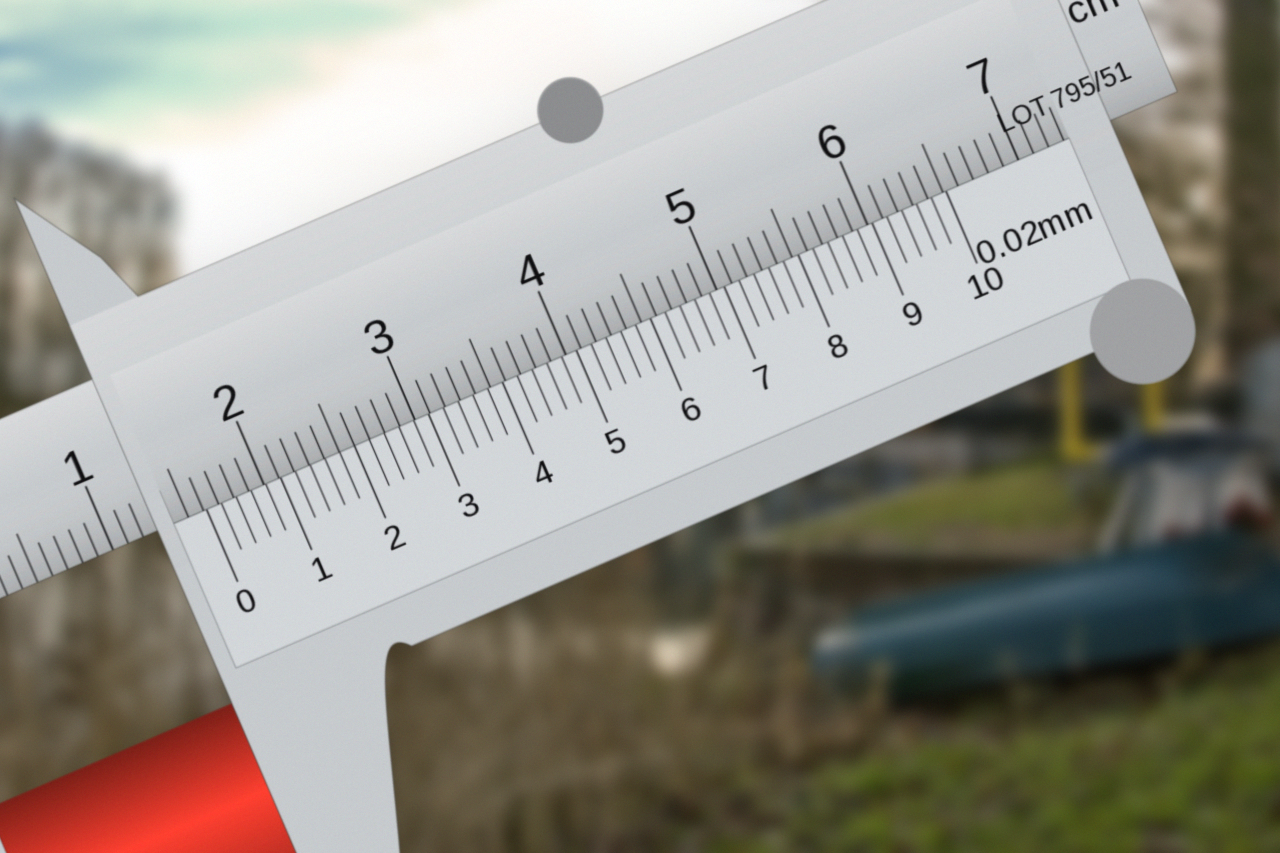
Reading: value=16.2 unit=mm
